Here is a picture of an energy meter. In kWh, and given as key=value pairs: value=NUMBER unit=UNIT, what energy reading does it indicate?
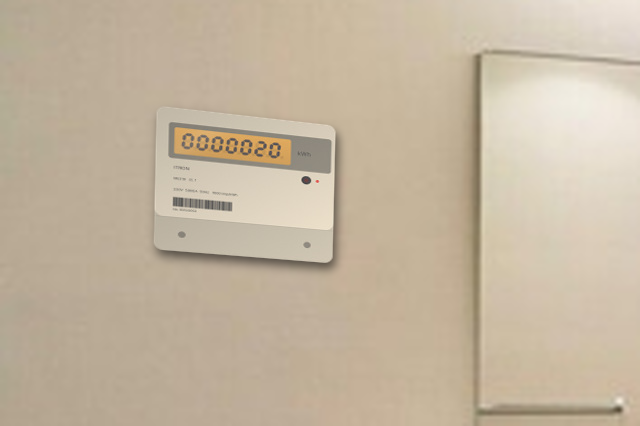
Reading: value=20 unit=kWh
